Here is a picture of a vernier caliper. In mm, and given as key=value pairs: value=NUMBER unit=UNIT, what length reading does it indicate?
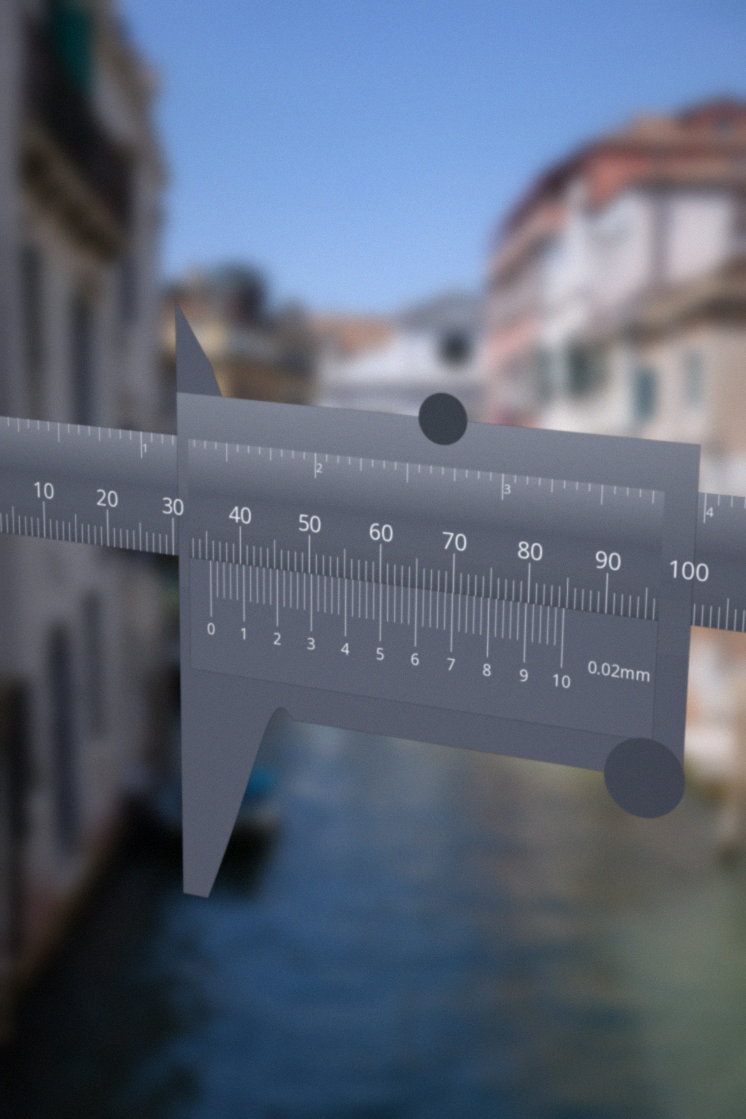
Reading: value=35.6 unit=mm
